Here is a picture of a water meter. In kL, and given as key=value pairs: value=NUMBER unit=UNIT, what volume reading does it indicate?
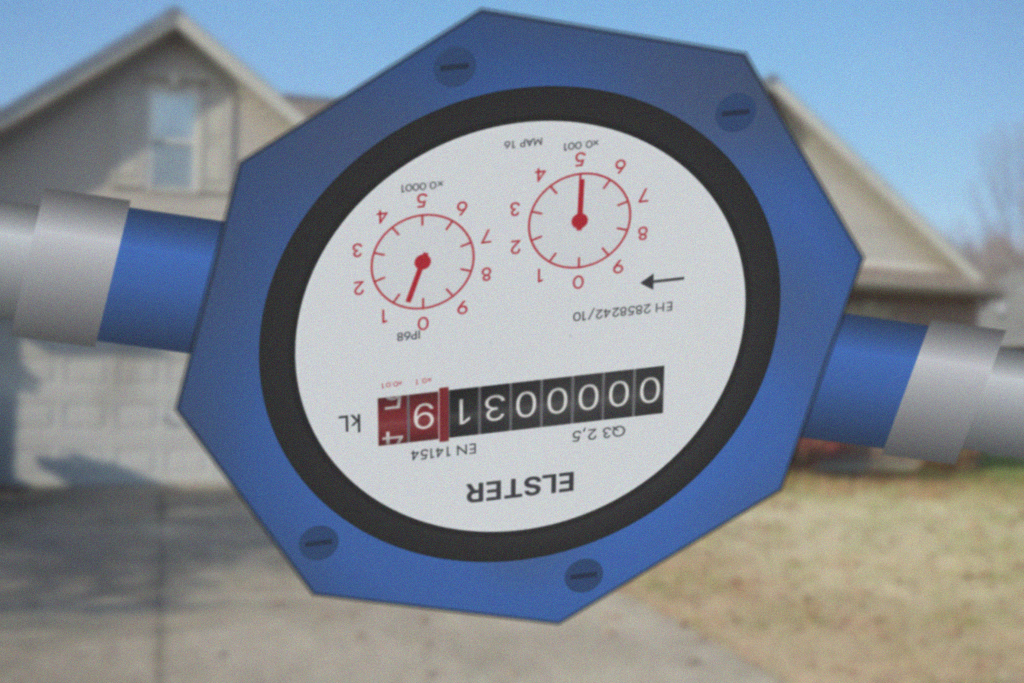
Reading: value=31.9450 unit=kL
